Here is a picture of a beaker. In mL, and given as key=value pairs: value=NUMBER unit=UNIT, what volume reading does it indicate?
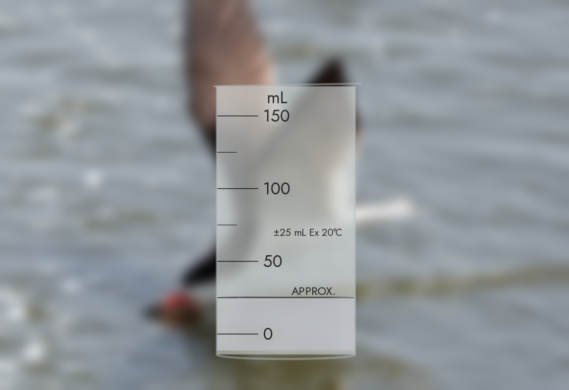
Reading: value=25 unit=mL
